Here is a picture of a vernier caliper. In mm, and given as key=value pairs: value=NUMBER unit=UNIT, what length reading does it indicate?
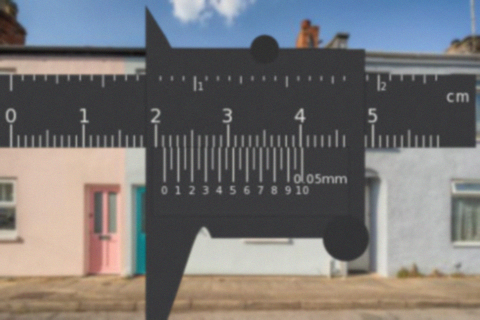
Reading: value=21.2 unit=mm
